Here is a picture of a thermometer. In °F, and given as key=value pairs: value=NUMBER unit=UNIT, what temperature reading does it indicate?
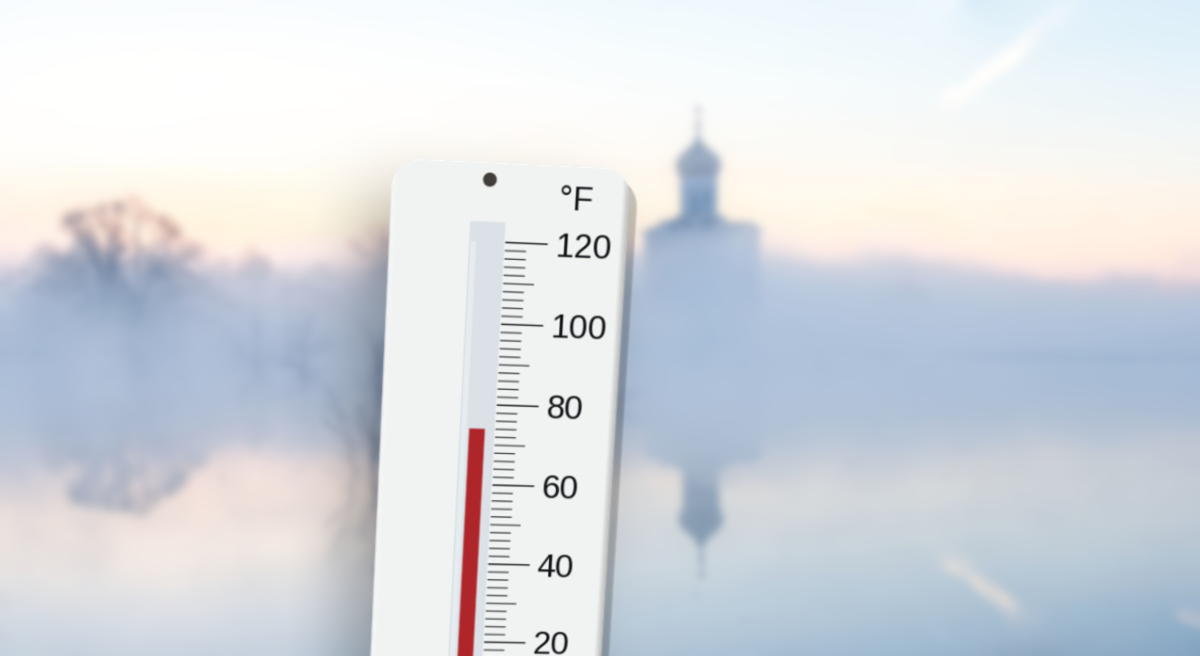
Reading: value=74 unit=°F
